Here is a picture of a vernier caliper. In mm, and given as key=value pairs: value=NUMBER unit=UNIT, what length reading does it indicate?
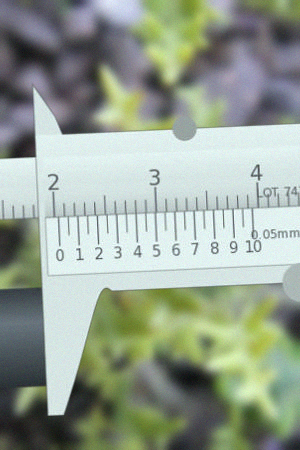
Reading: value=20.4 unit=mm
